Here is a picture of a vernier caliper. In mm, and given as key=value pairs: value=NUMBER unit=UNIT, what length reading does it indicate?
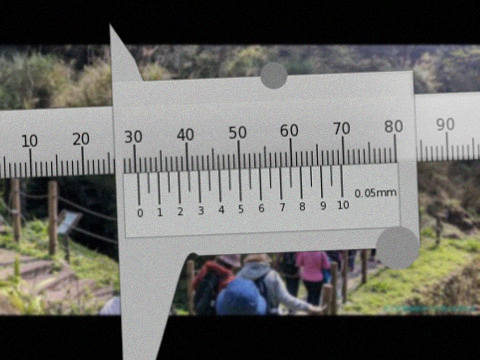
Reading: value=30.5 unit=mm
